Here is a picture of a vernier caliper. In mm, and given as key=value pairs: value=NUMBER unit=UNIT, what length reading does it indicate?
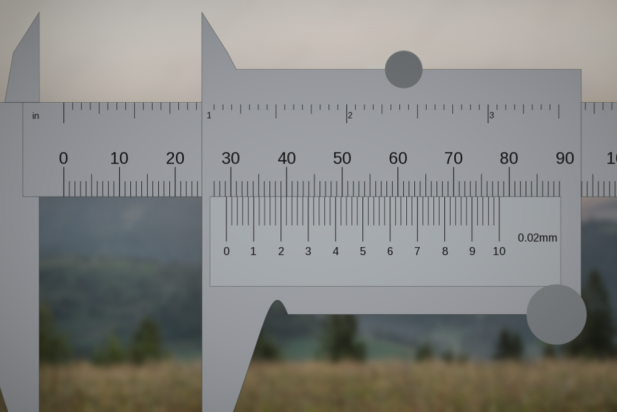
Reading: value=29.2 unit=mm
